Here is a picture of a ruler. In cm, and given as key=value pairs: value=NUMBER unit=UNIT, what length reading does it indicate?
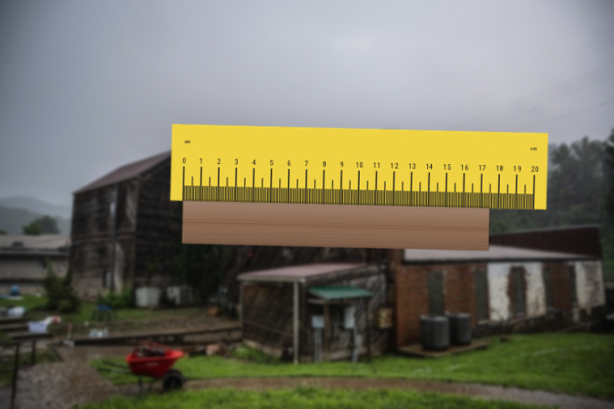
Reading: value=17.5 unit=cm
